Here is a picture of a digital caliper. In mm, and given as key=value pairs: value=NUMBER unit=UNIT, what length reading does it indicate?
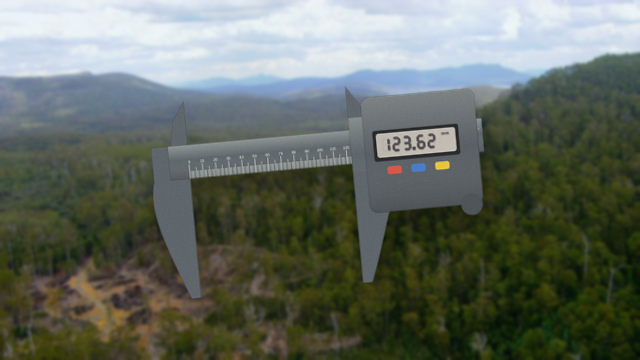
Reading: value=123.62 unit=mm
